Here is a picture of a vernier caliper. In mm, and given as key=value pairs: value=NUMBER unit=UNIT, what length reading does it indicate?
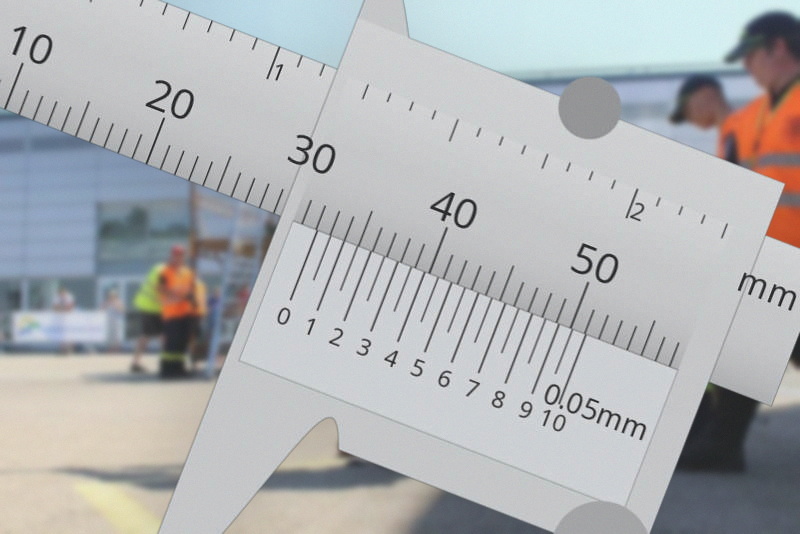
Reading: value=32.1 unit=mm
